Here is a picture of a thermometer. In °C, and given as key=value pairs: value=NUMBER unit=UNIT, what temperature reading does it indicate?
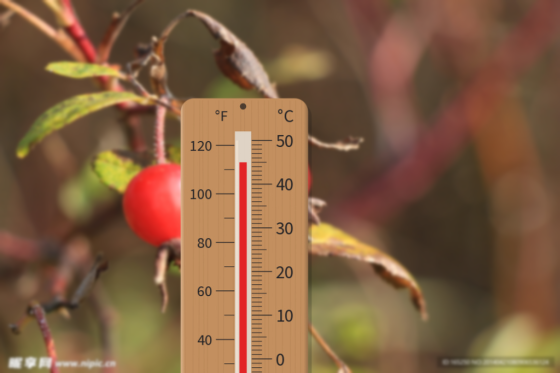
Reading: value=45 unit=°C
